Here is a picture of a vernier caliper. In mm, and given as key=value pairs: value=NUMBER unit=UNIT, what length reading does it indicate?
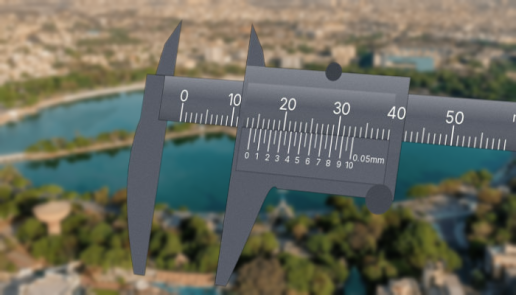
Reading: value=13.8 unit=mm
